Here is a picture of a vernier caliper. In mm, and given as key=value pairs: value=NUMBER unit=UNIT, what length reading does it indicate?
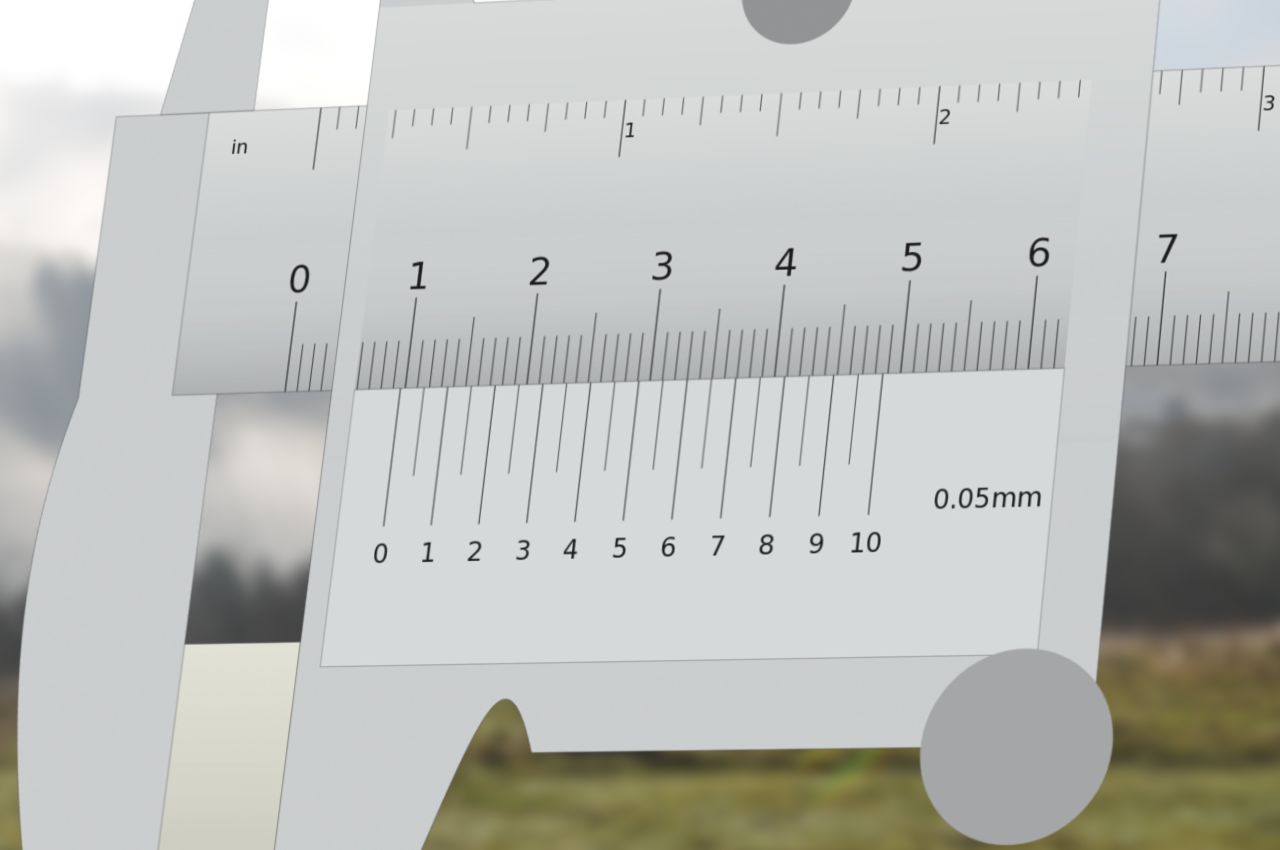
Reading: value=9.6 unit=mm
